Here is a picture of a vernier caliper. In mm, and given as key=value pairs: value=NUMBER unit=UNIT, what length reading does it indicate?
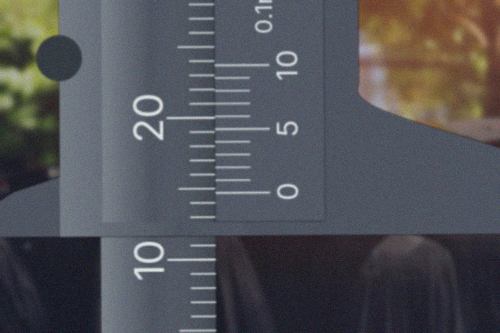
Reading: value=14.7 unit=mm
